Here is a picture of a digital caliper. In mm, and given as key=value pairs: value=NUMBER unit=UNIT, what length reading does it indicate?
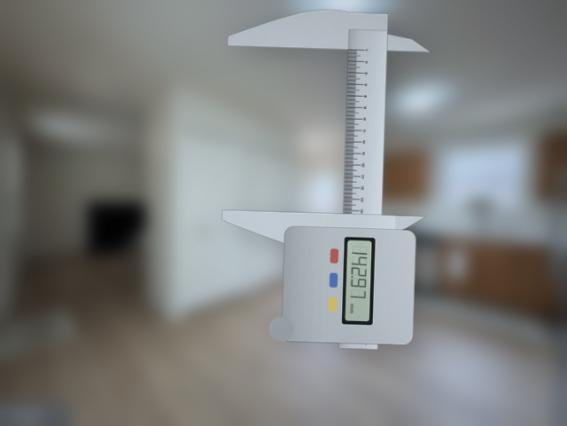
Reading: value=142.97 unit=mm
